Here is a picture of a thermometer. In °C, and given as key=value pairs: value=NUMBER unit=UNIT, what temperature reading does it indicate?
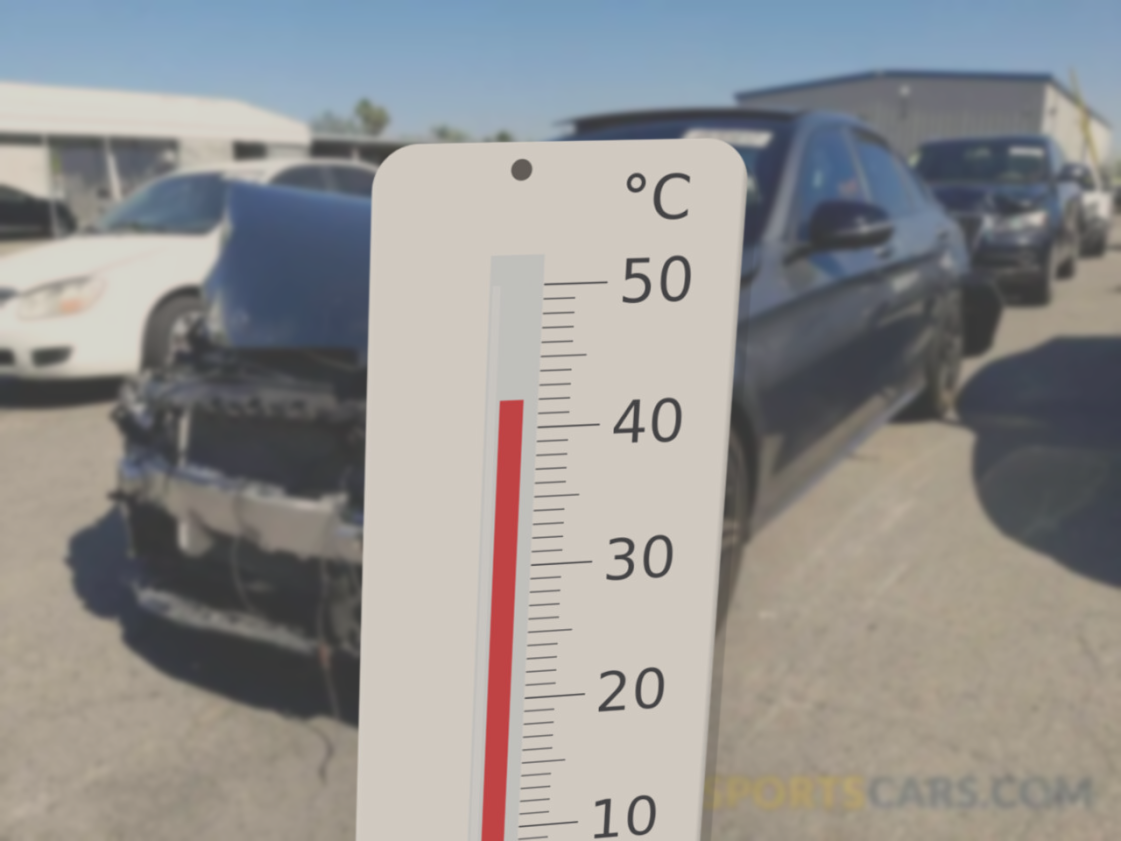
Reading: value=42 unit=°C
